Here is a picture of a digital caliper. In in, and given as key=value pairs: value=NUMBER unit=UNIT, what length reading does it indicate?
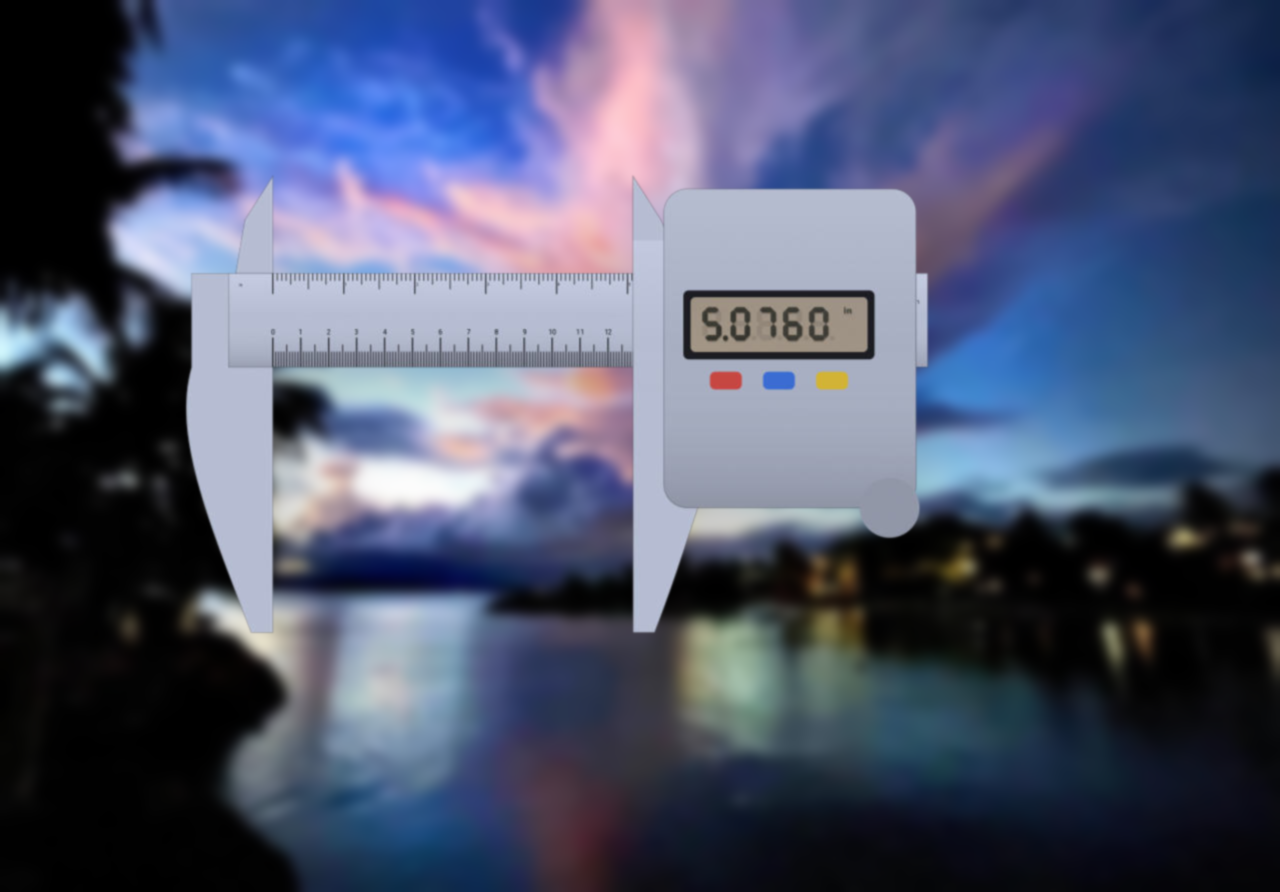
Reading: value=5.0760 unit=in
